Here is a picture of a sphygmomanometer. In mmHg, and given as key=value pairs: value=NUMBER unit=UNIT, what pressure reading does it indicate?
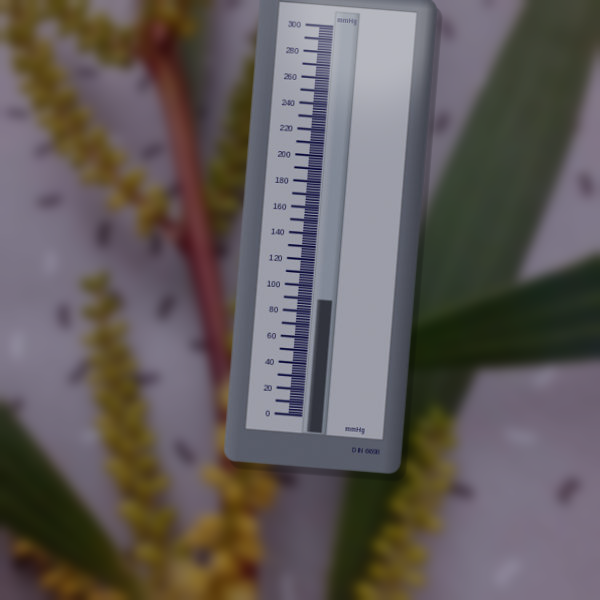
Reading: value=90 unit=mmHg
